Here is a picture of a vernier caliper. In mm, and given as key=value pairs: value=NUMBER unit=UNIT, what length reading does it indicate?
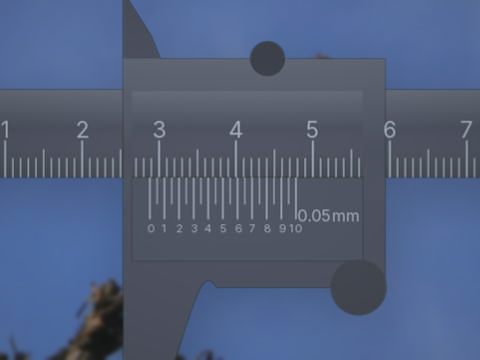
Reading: value=28.8 unit=mm
